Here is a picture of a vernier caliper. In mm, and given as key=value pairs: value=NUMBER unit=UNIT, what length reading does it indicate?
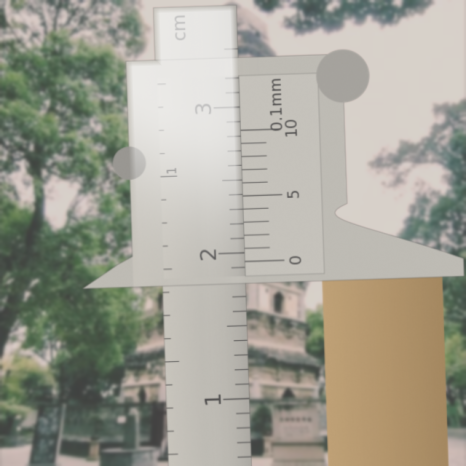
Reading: value=19.4 unit=mm
